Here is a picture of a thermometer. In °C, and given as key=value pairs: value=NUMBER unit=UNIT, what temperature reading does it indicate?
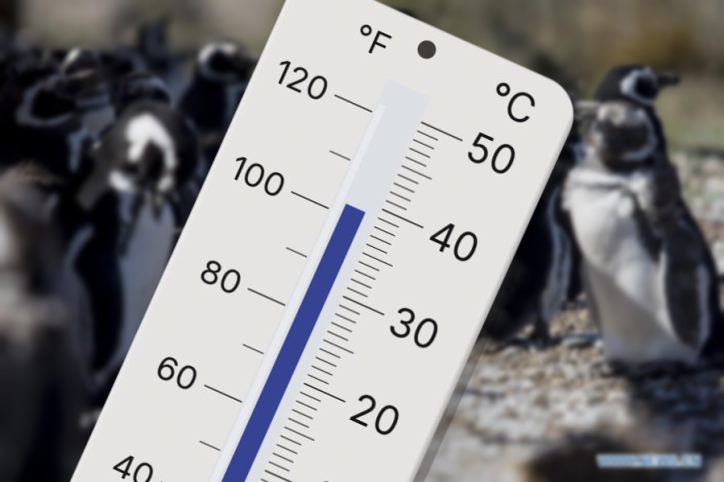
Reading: value=39 unit=°C
